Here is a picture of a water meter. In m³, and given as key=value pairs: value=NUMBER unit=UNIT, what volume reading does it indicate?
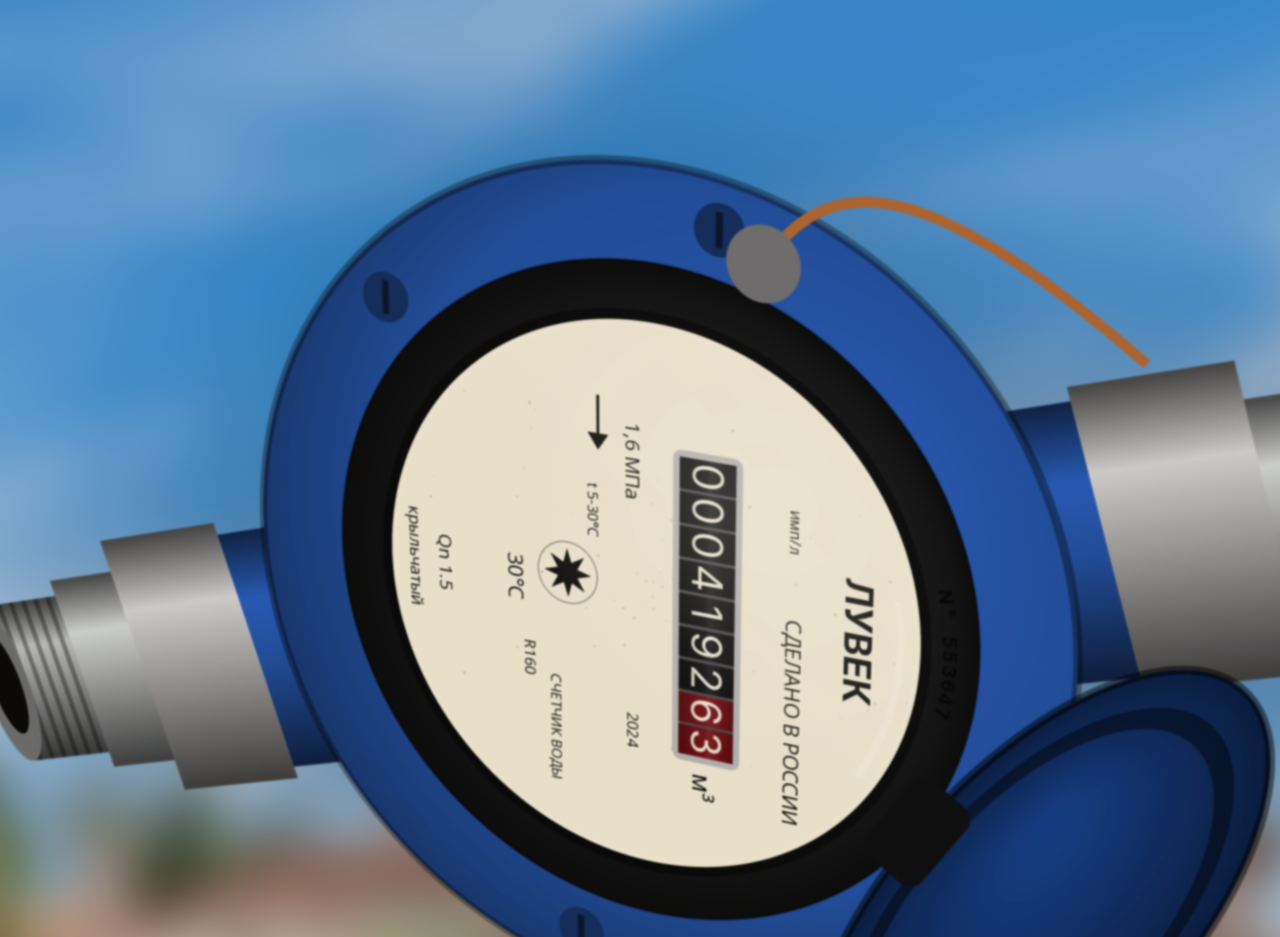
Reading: value=4192.63 unit=m³
